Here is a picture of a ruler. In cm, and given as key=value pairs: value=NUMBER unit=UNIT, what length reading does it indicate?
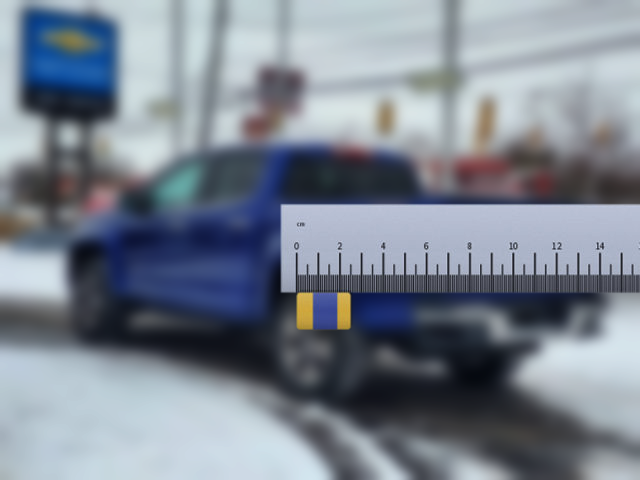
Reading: value=2.5 unit=cm
